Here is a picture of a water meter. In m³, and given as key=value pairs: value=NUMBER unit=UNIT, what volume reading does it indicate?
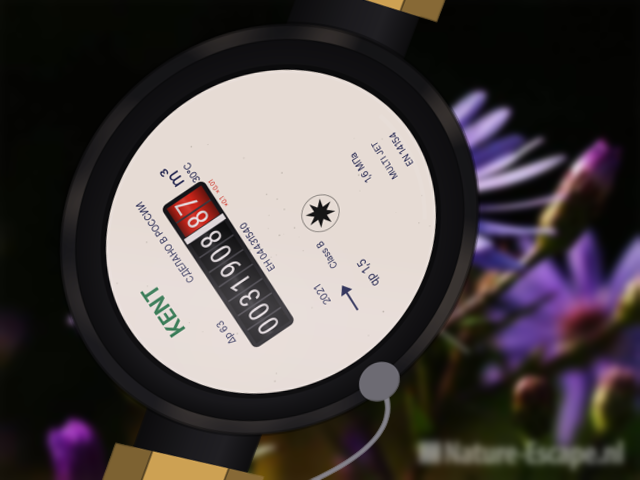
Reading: value=31908.87 unit=m³
